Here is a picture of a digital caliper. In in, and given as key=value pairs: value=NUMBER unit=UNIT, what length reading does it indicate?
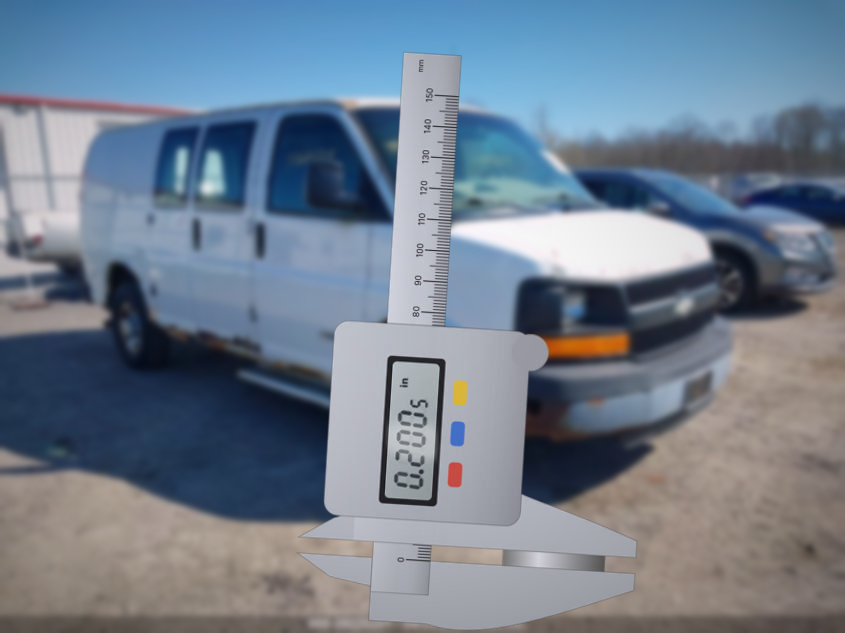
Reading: value=0.2005 unit=in
